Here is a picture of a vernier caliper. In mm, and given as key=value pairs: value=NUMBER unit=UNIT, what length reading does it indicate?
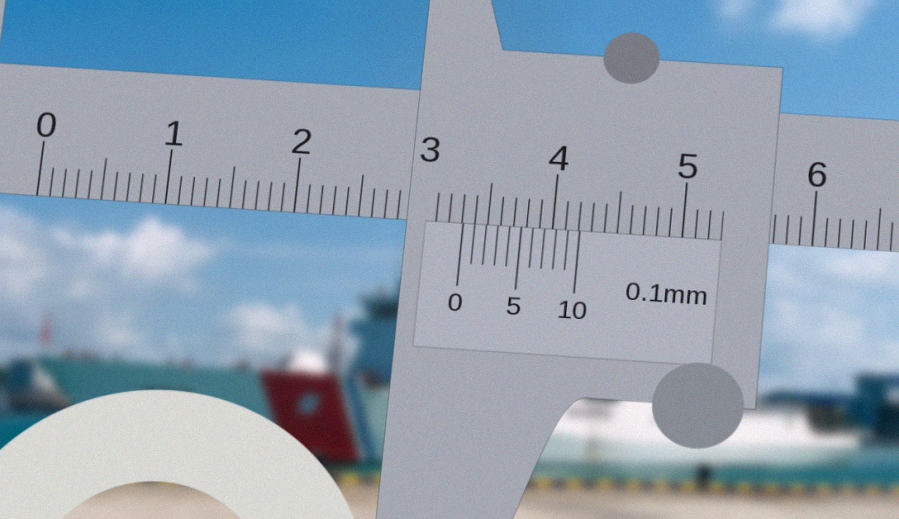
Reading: value=33.1 unit=mm
